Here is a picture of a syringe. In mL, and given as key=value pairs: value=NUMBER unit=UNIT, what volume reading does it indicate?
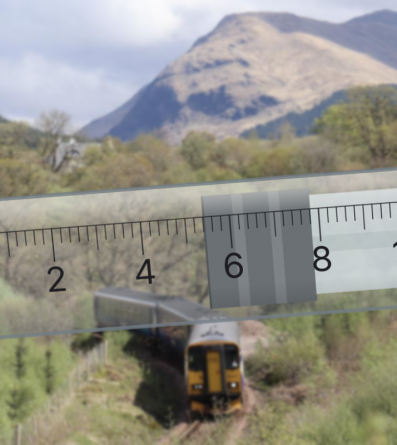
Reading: value=5.4 unit=mL
